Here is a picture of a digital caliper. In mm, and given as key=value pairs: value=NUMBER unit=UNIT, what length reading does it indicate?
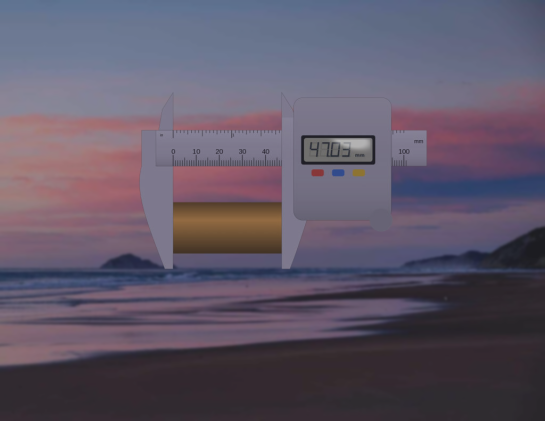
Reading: value=47.03 unit=mm
